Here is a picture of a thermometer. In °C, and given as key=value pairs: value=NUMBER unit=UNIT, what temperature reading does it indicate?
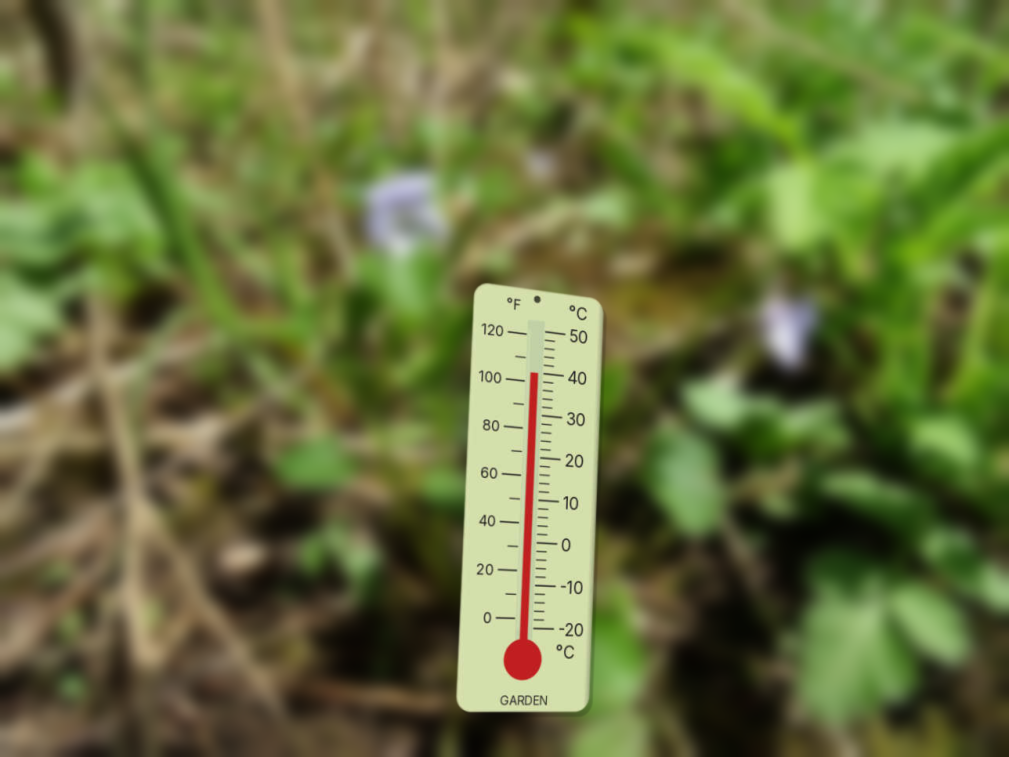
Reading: value=40 unit=°C
